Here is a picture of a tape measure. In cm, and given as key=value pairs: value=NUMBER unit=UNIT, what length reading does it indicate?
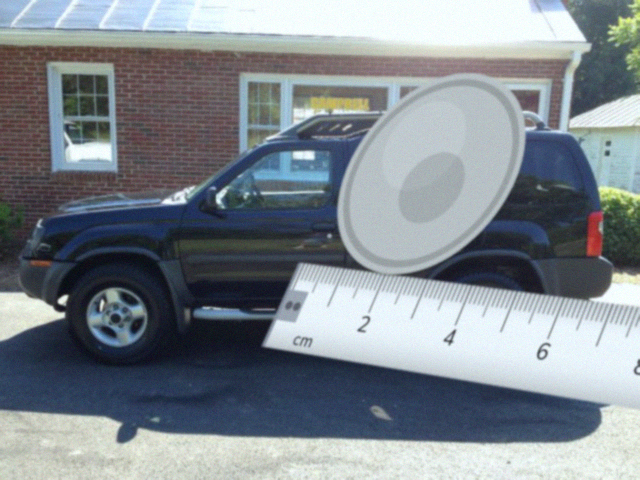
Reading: value=4 unit=cm
